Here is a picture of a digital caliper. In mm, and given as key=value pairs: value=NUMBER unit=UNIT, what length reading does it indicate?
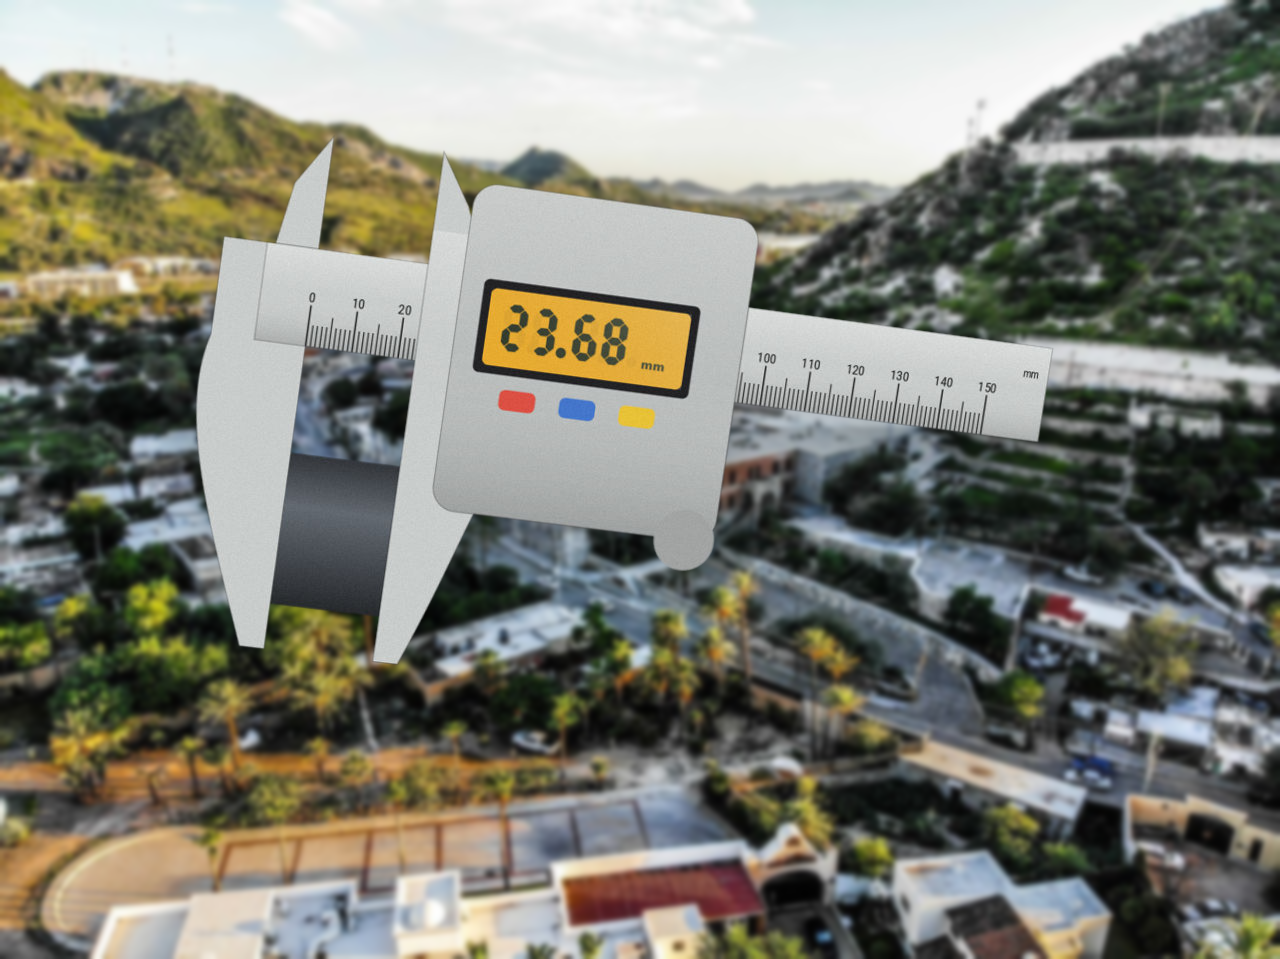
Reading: value=23.68 unit=mm
